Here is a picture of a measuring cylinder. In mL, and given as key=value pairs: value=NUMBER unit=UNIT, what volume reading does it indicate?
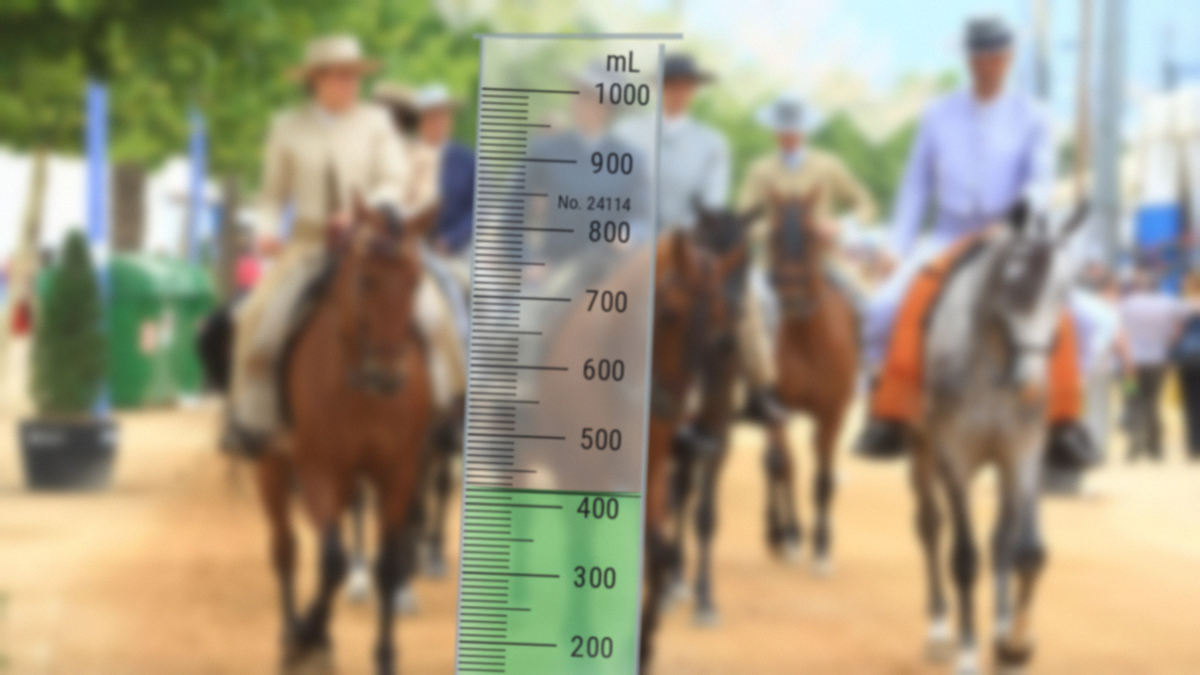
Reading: value=420 unit=mL
